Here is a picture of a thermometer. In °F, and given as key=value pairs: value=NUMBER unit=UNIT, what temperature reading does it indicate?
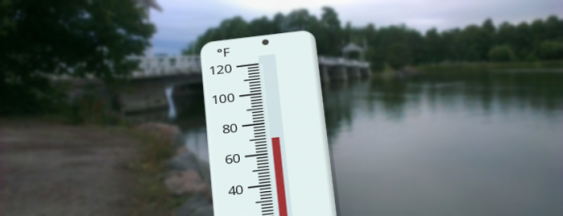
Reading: value=70 unit=°F
